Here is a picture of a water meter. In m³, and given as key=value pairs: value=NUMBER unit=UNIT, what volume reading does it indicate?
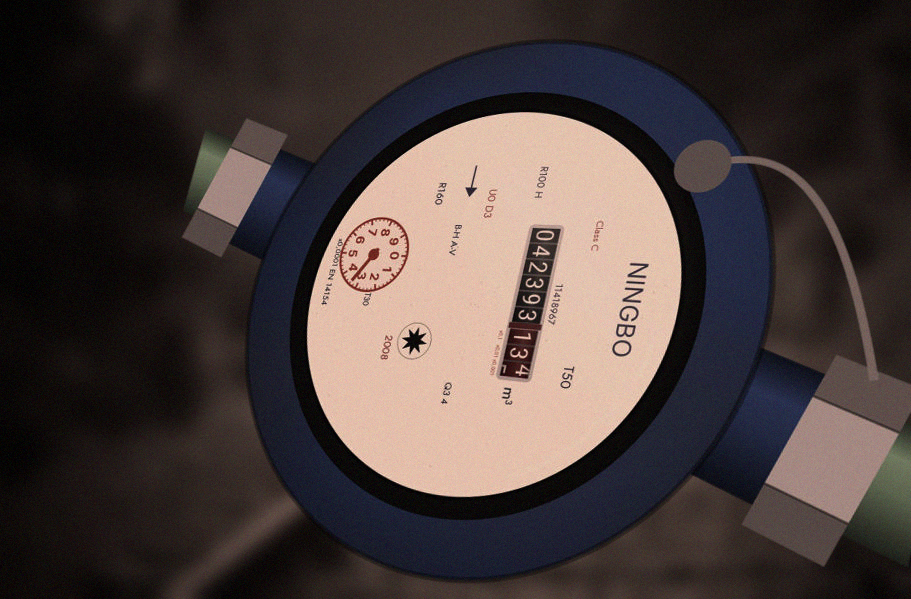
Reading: value=42393.1343 unit=m³
